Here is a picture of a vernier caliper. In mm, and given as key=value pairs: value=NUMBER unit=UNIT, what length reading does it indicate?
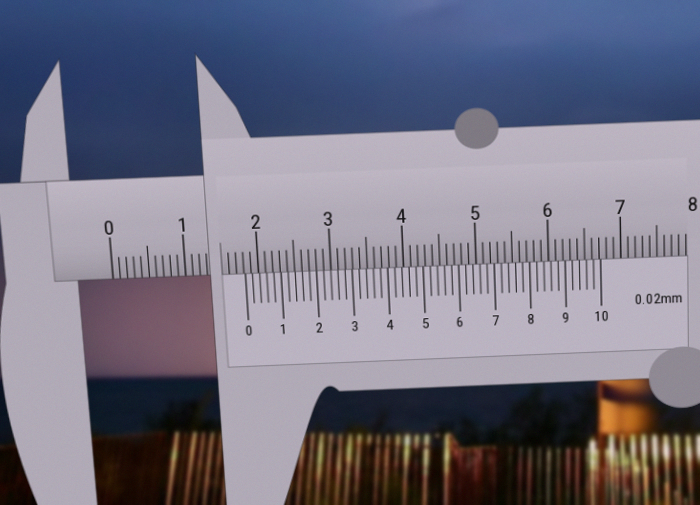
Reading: value=18.2 unit=mm
